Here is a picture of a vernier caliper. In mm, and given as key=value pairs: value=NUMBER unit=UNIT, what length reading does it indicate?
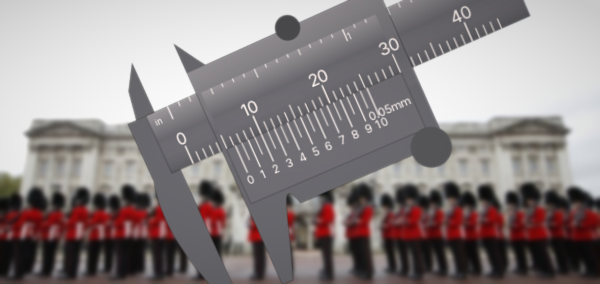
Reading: value=6.2 unit=mm
